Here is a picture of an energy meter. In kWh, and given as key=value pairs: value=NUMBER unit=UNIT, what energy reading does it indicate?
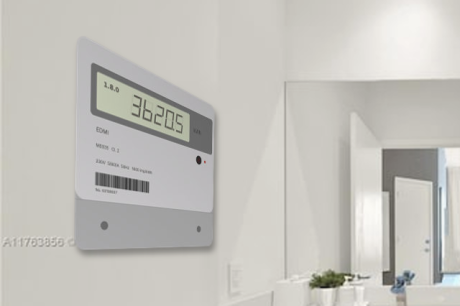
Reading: value=3620.5 unit=kWh
